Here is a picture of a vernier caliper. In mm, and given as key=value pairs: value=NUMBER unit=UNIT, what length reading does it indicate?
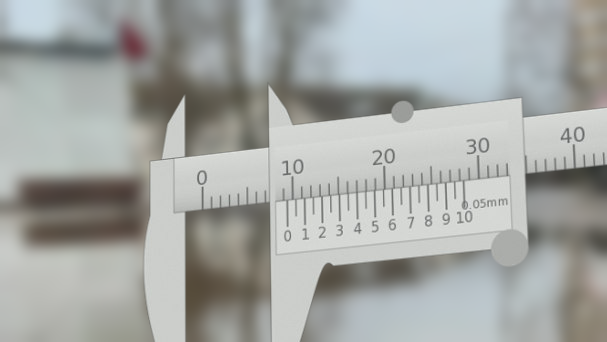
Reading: value=9.4 unit=mm
